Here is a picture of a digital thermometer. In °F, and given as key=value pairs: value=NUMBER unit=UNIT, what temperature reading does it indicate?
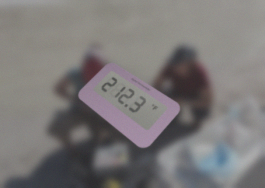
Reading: value=212.3 unit=°F
